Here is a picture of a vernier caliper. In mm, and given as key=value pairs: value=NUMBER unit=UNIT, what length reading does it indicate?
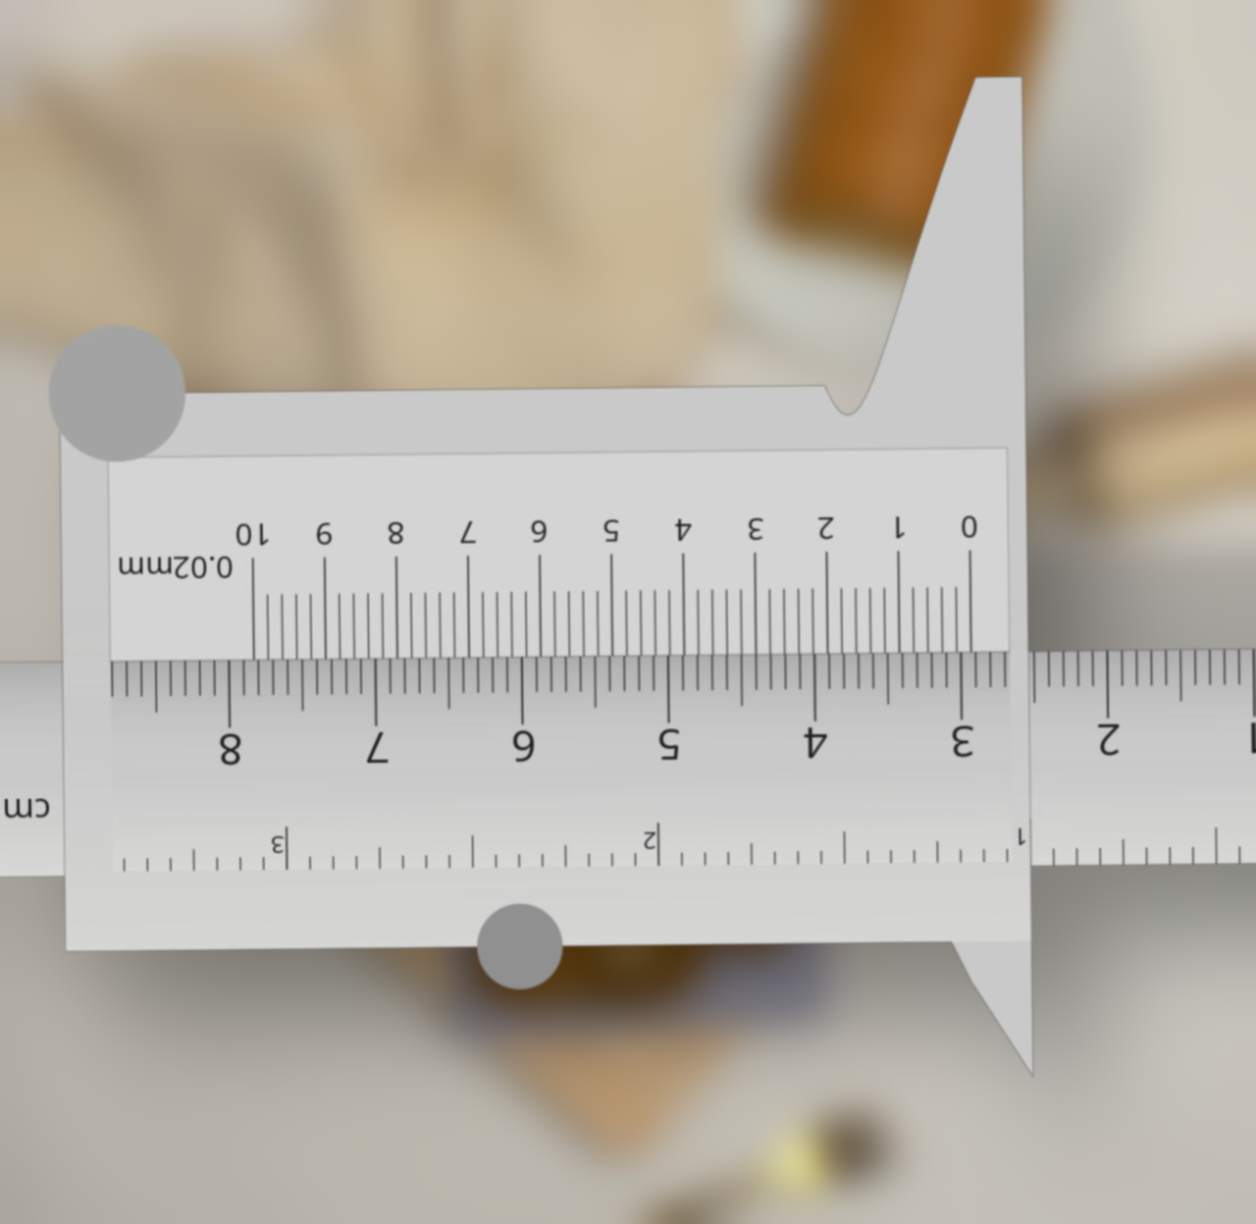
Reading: value=29.3 unit=mm
